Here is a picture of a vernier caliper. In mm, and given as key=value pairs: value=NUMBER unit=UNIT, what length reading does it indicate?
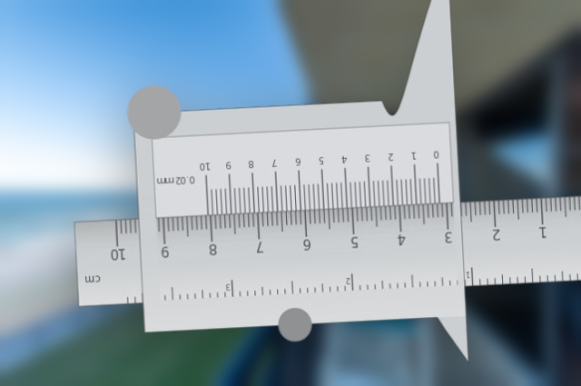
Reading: value=31.5 unit=mm
